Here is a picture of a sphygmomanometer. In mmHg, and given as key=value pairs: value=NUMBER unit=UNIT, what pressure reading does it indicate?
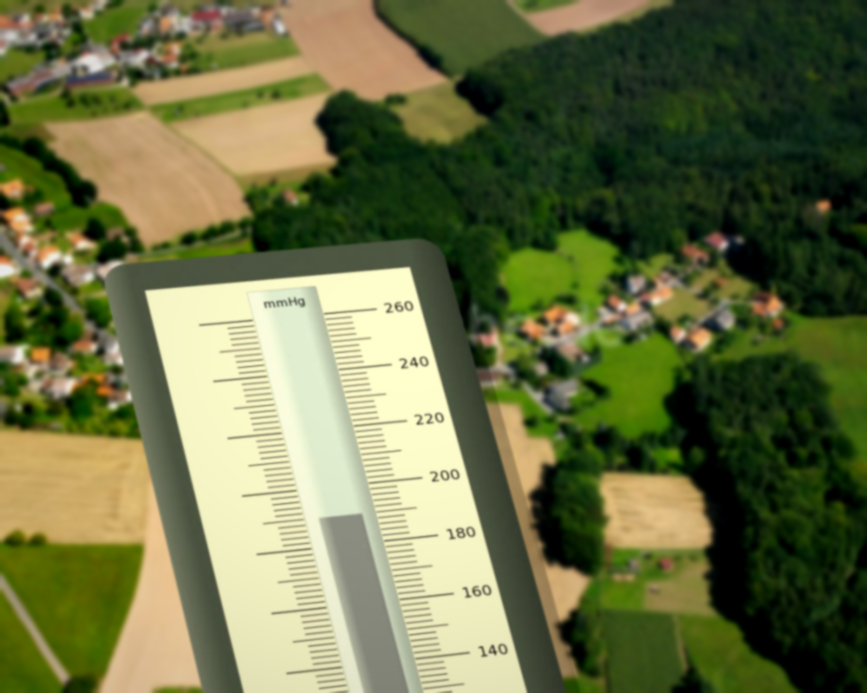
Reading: value=190 unit=mmHg
